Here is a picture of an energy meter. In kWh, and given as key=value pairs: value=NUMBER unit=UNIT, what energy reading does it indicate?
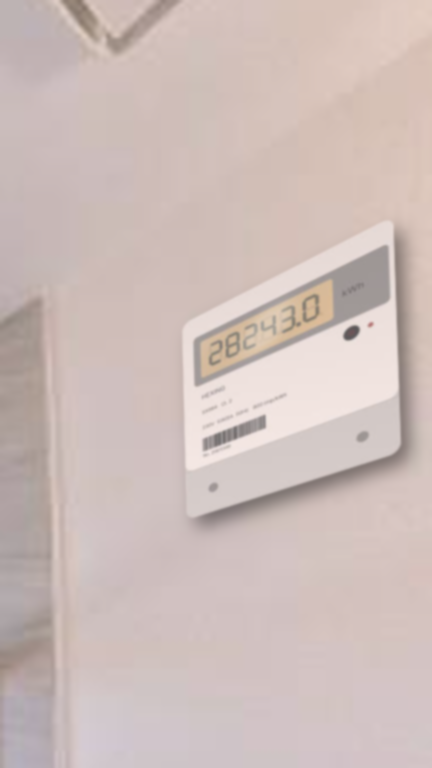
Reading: value=28243.0 unit=kWh
